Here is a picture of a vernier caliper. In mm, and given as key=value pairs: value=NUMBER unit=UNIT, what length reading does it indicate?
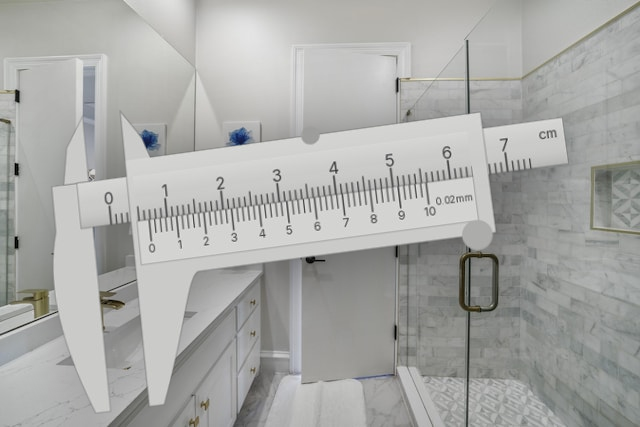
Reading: value=6.8 unit=mm
